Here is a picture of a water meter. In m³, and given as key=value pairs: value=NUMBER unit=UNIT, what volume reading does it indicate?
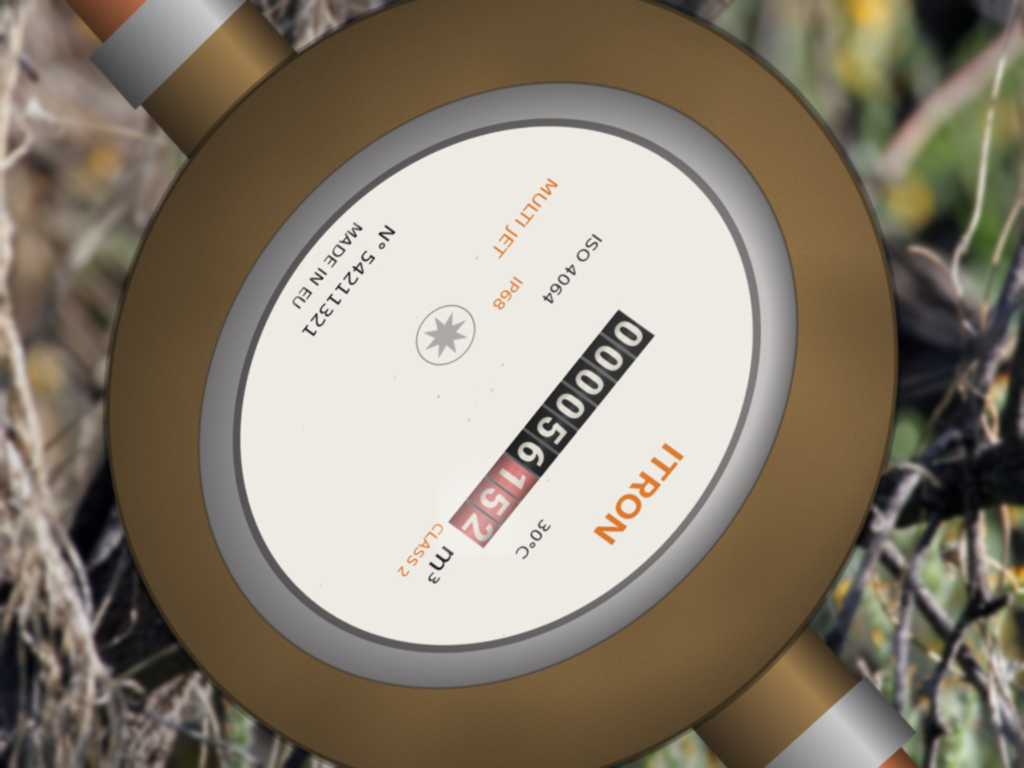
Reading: value=56.152 unit=m³
